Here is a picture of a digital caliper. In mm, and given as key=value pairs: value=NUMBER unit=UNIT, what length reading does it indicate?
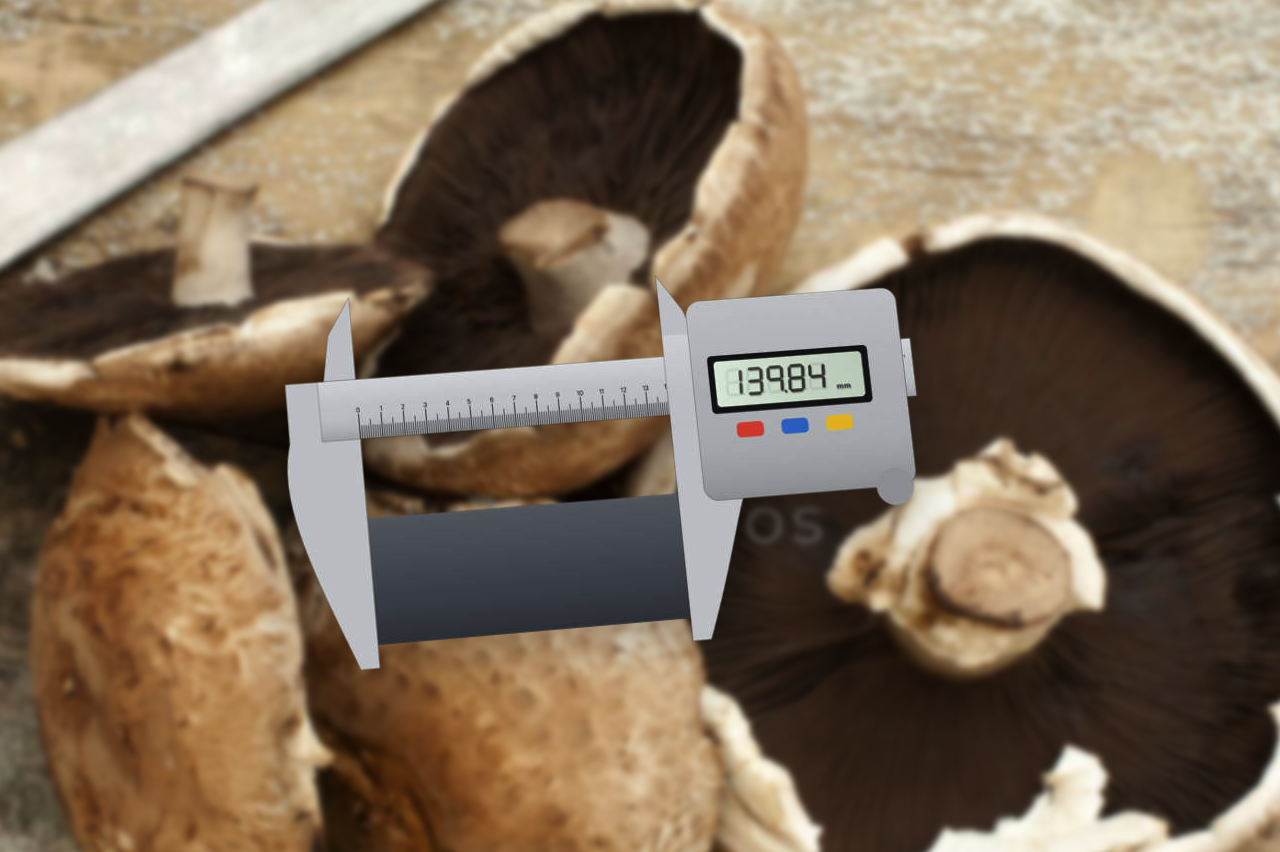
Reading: value=139.84 unit=mm
